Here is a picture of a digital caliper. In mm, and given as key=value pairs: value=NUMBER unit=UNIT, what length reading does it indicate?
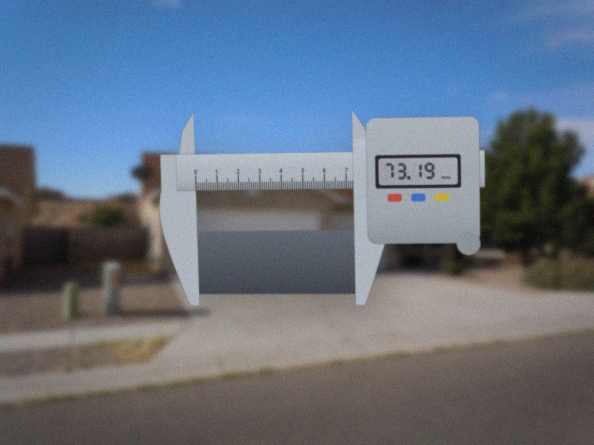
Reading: value=73.19 unit=mm
